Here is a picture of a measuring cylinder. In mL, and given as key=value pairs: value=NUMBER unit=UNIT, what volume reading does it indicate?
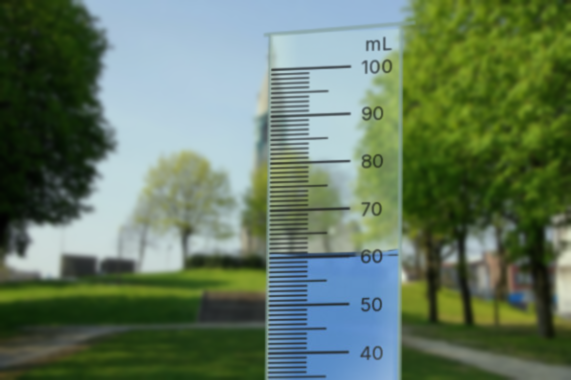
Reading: value=60 unit=mL
